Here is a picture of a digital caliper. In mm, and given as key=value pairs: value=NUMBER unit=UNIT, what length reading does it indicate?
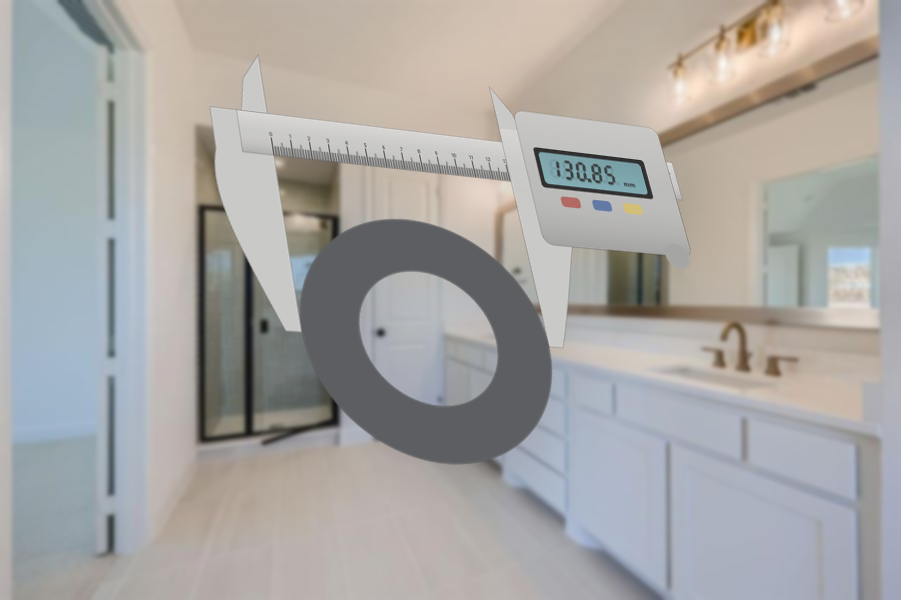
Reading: value=130.85 unit=mm
